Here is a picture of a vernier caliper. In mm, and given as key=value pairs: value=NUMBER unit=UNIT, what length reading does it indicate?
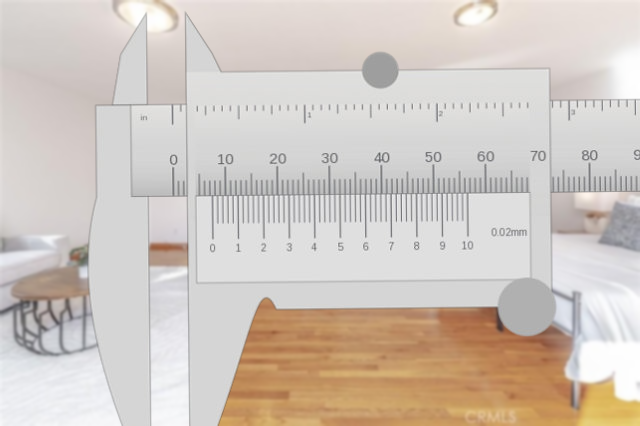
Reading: value=7.5 unit=mm
